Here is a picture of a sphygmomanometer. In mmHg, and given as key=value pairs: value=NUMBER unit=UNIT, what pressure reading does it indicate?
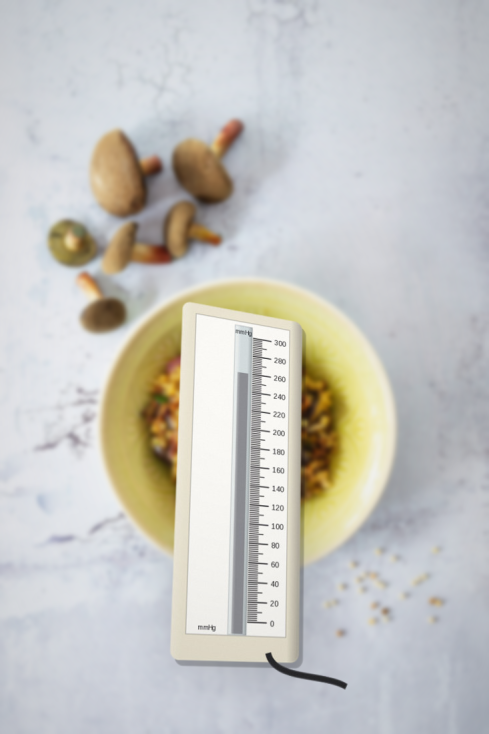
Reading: value=260 unit=mmHg
